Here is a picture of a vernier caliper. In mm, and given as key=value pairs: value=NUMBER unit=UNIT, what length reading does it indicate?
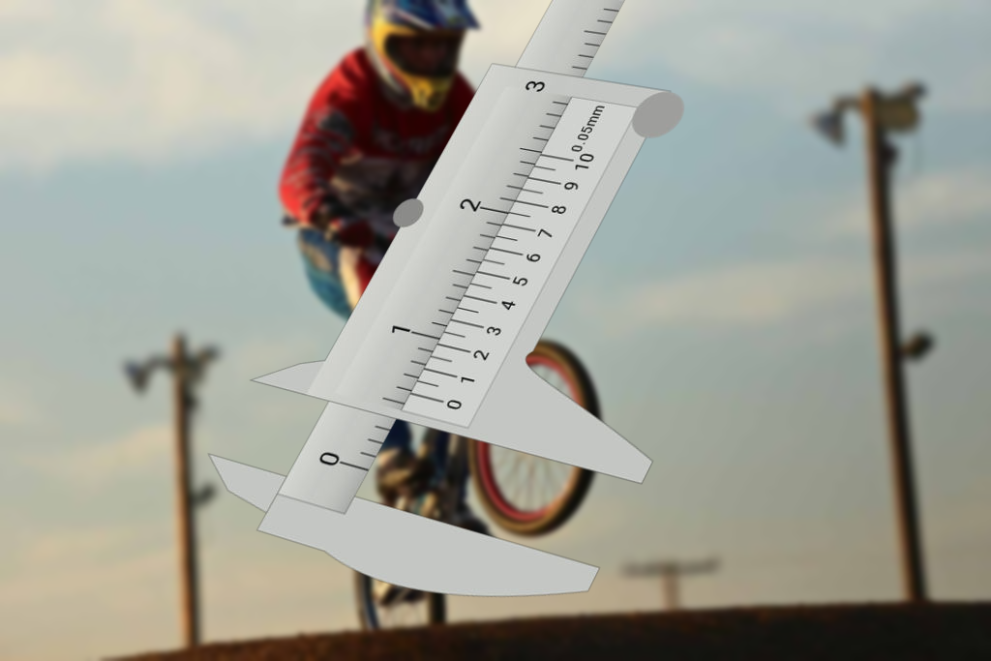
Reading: value=5.8 unit=mm
